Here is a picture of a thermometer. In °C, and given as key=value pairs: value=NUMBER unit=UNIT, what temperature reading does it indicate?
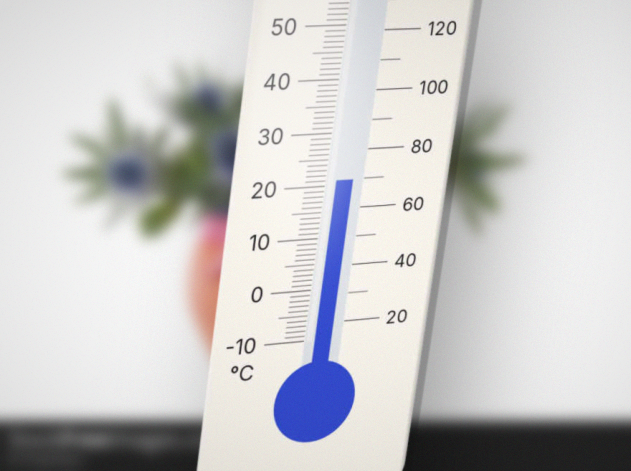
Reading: value=21 unit=°C
